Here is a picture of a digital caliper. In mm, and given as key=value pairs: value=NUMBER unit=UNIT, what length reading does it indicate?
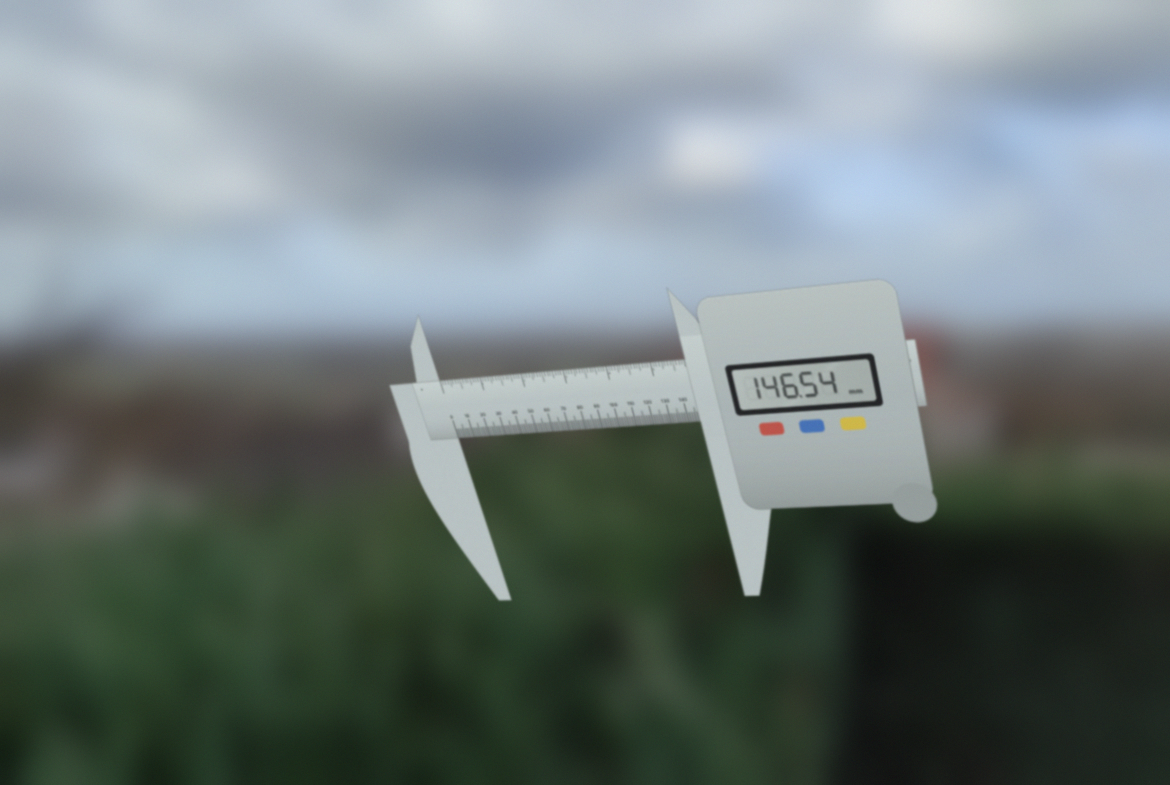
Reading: value=146.54 unit=mm
